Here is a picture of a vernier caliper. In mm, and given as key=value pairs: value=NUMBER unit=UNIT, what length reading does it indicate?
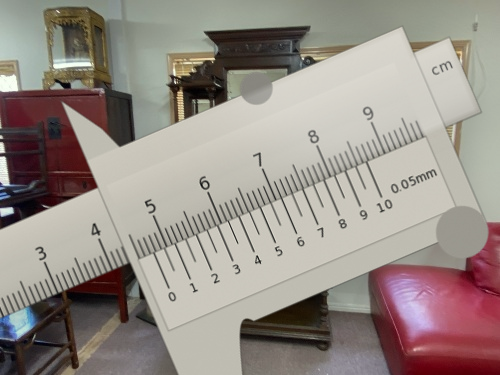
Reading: value=47.6 unit=mm
